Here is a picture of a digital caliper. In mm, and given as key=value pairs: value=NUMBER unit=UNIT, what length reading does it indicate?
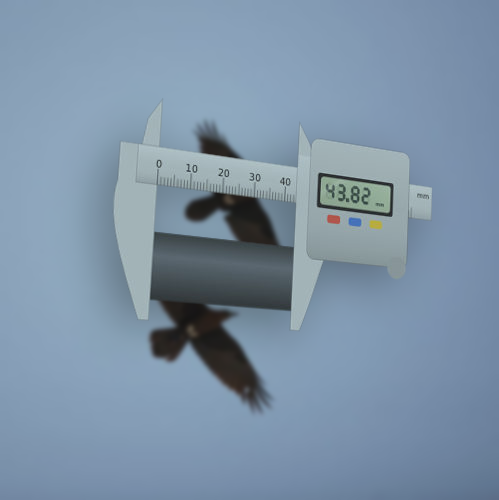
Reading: value=43.82 unit=mm
